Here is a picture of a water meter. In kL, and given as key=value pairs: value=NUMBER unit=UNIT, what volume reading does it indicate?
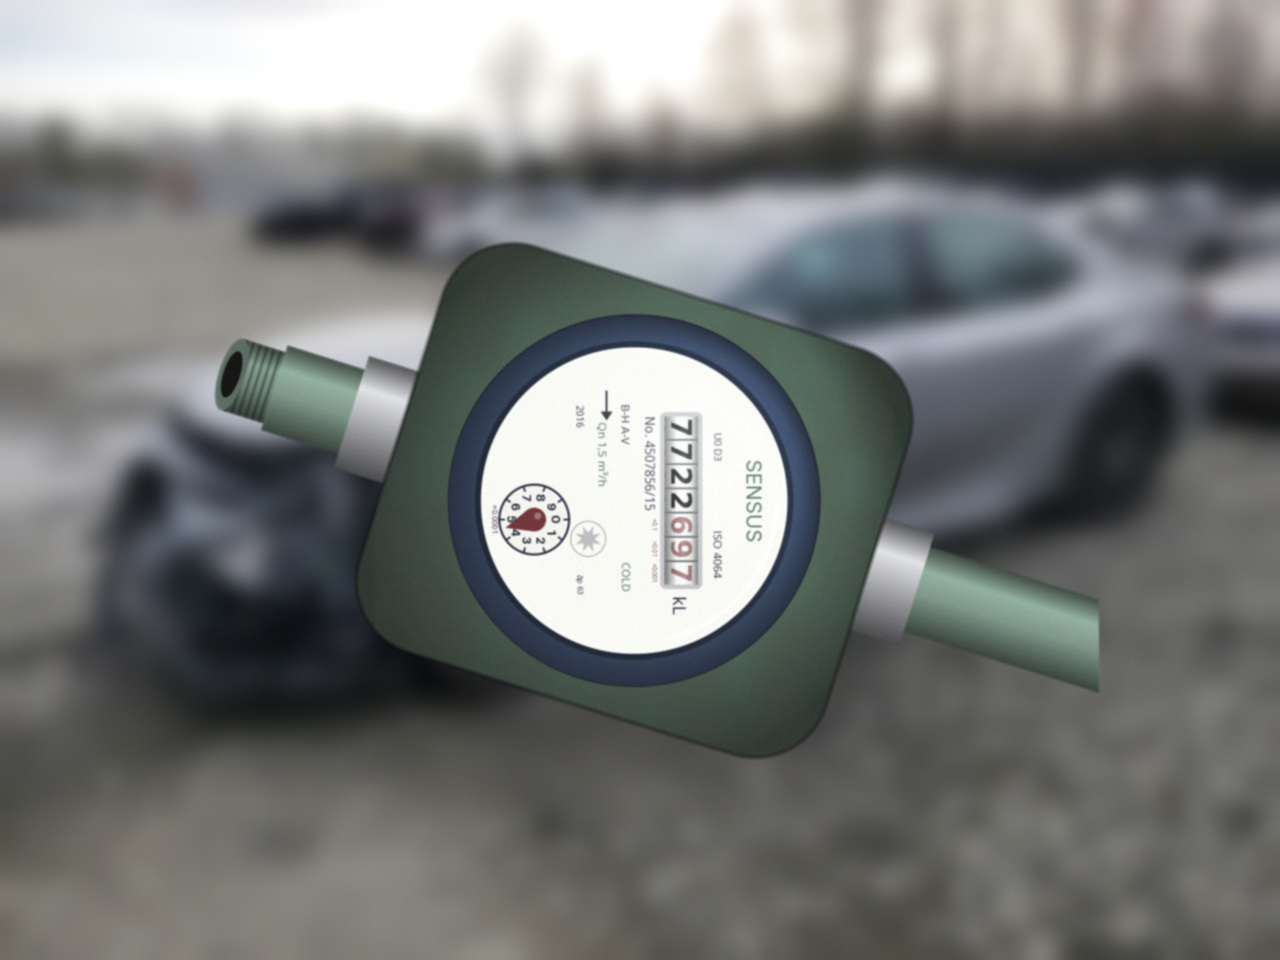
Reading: value=7722.6974 unit=kL
